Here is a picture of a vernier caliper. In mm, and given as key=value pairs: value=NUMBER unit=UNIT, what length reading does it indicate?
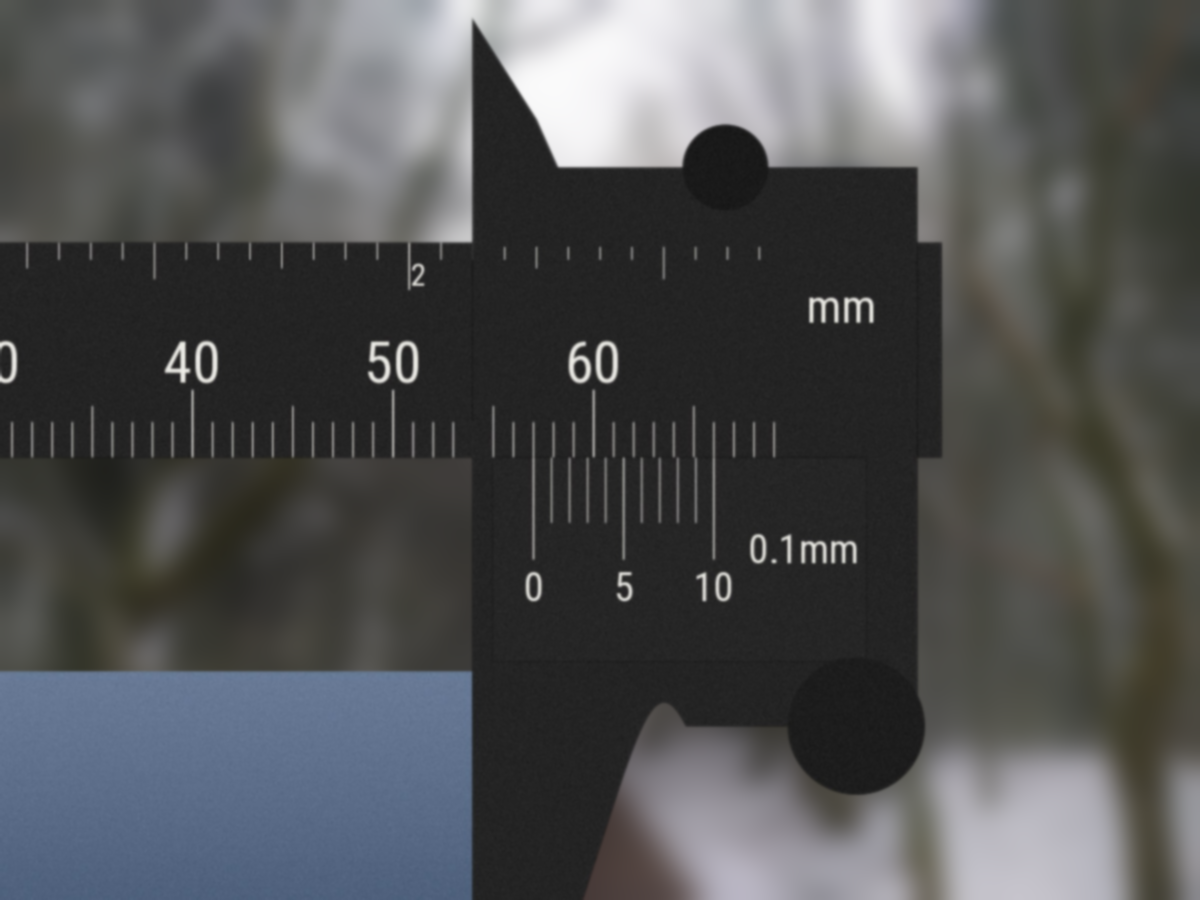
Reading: value=57.0 unit=mm
